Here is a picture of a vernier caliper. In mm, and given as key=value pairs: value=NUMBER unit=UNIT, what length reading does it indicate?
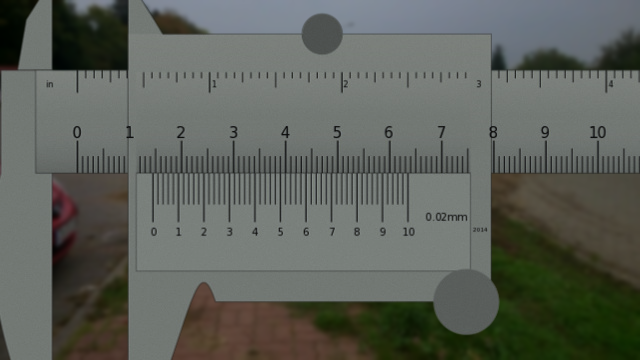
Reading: value=14.5 unit=mm
